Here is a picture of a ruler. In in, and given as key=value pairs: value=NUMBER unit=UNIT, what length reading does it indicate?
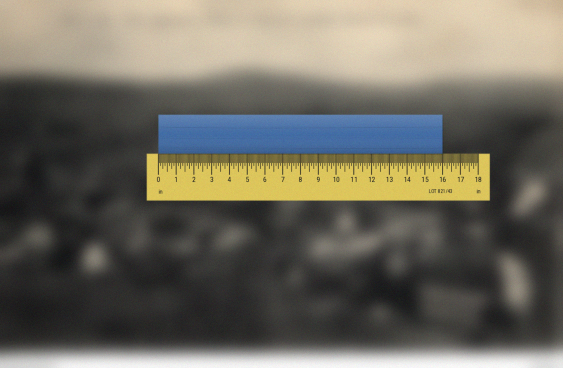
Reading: value=16 unit=in
